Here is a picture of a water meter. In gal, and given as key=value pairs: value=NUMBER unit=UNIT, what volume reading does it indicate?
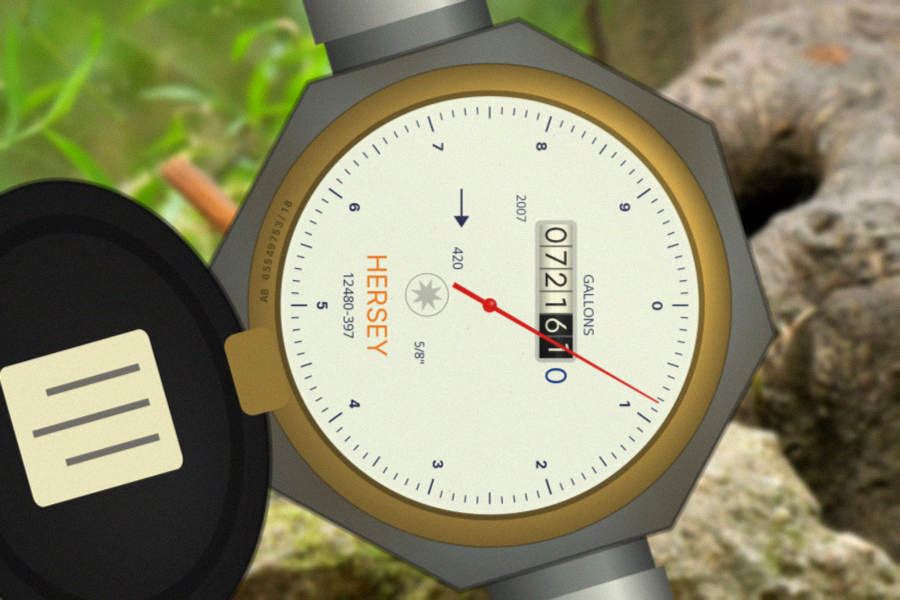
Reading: value=721610.8 unit=gal
